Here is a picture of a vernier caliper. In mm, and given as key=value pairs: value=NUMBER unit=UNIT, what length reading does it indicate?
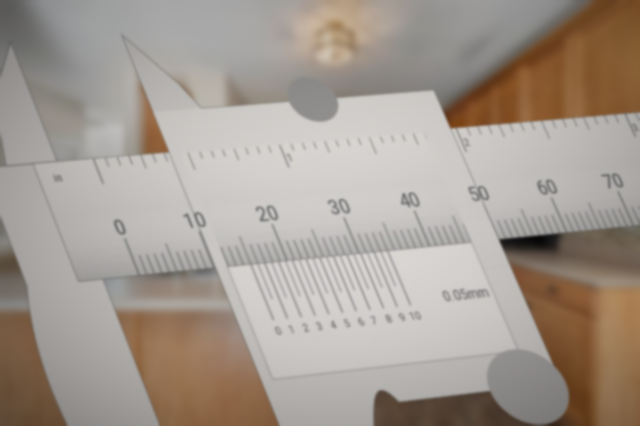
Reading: value=15.0 unit=mm
